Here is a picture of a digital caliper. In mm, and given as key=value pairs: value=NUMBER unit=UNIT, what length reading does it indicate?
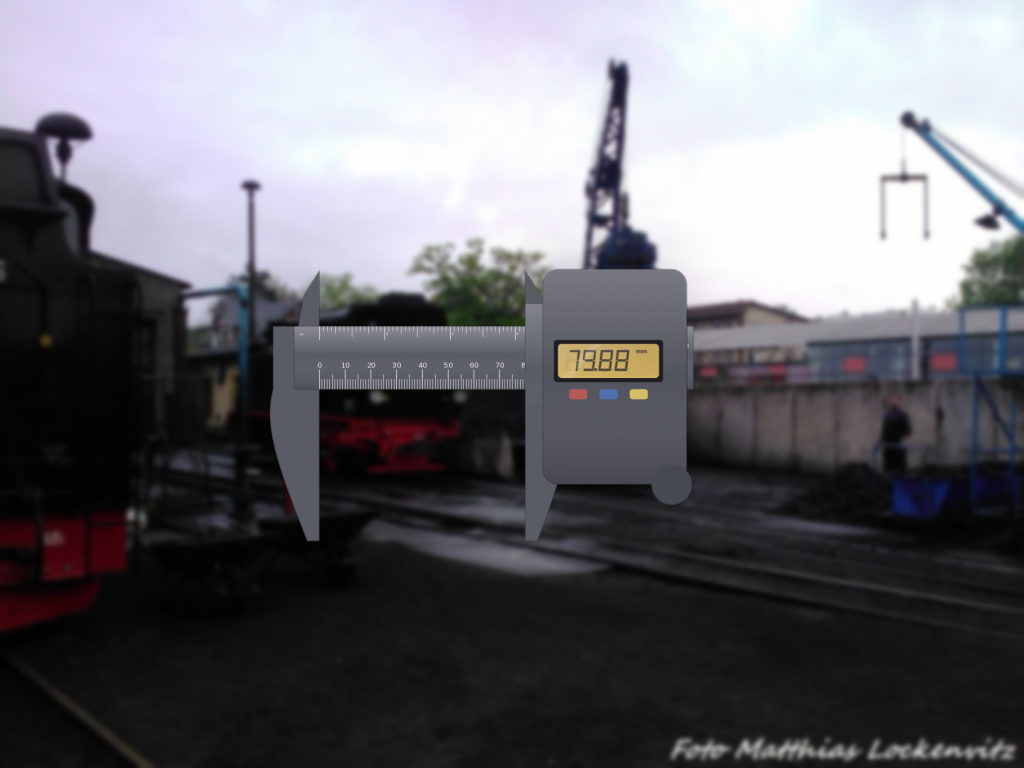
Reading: value=79.88 unit=mm
